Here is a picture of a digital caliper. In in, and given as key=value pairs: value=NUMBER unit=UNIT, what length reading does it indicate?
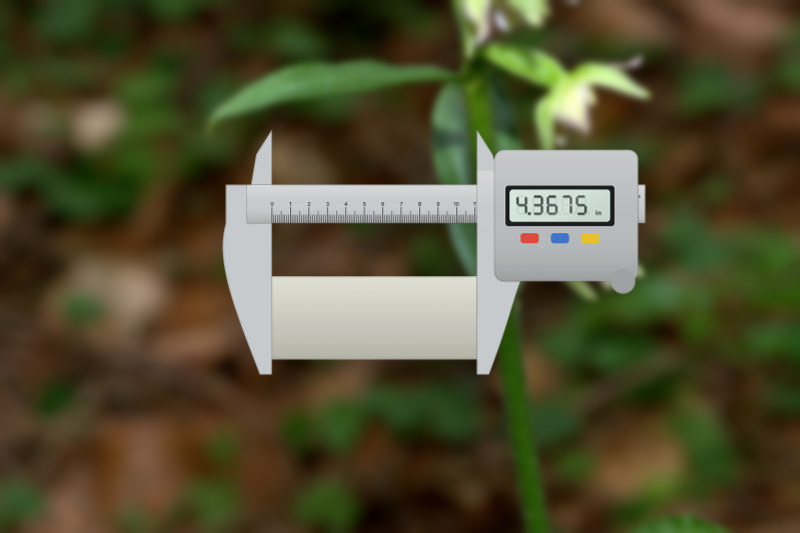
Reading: value=4.3675 unit=in
